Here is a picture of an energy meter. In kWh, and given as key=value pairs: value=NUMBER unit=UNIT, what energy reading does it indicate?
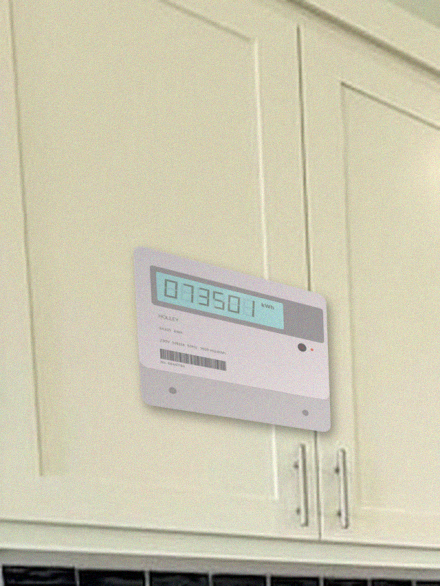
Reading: value=73501 unit=kWh
